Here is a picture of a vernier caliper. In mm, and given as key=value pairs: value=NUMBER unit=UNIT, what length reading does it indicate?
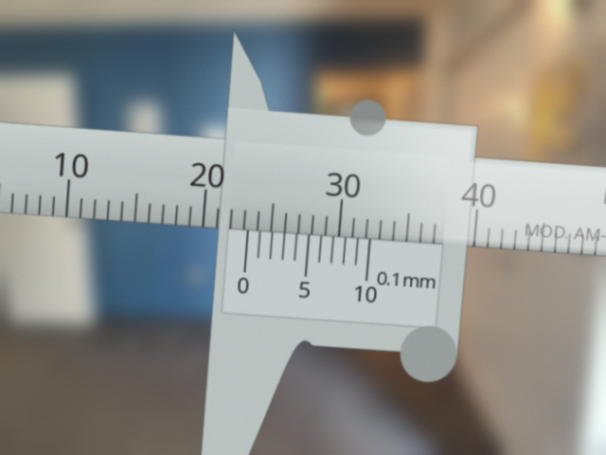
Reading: value=23.3 unit=mm
